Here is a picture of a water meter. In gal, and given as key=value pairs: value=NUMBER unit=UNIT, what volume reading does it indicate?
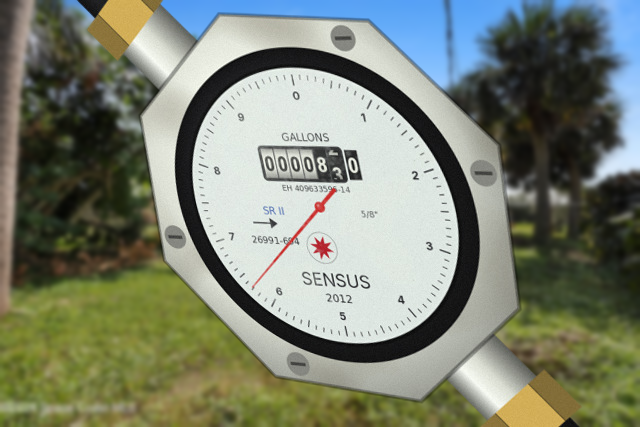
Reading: value=826.3 unit=gal
